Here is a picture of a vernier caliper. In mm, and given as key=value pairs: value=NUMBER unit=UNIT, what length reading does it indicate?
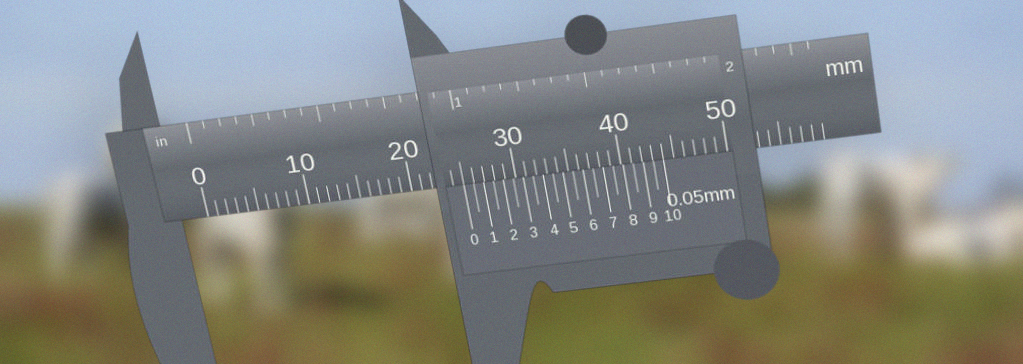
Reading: value=25.0 unit=mm
